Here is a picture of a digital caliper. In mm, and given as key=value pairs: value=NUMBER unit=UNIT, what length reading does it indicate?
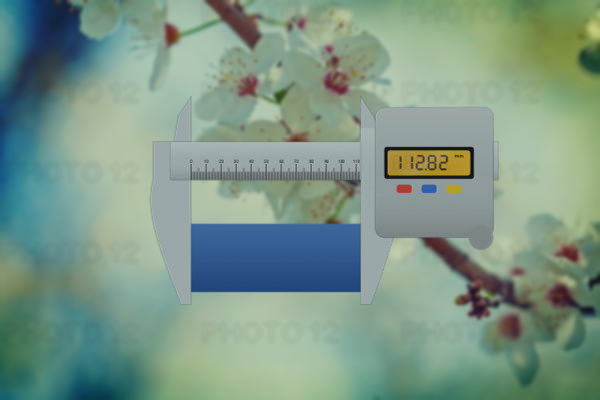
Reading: value=112.82 unit=mm
